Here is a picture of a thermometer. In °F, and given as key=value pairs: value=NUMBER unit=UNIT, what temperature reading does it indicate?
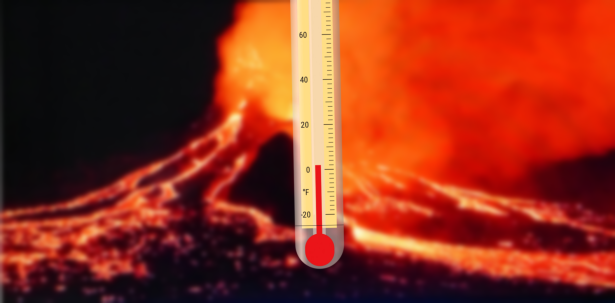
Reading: value=2 unit=°F
